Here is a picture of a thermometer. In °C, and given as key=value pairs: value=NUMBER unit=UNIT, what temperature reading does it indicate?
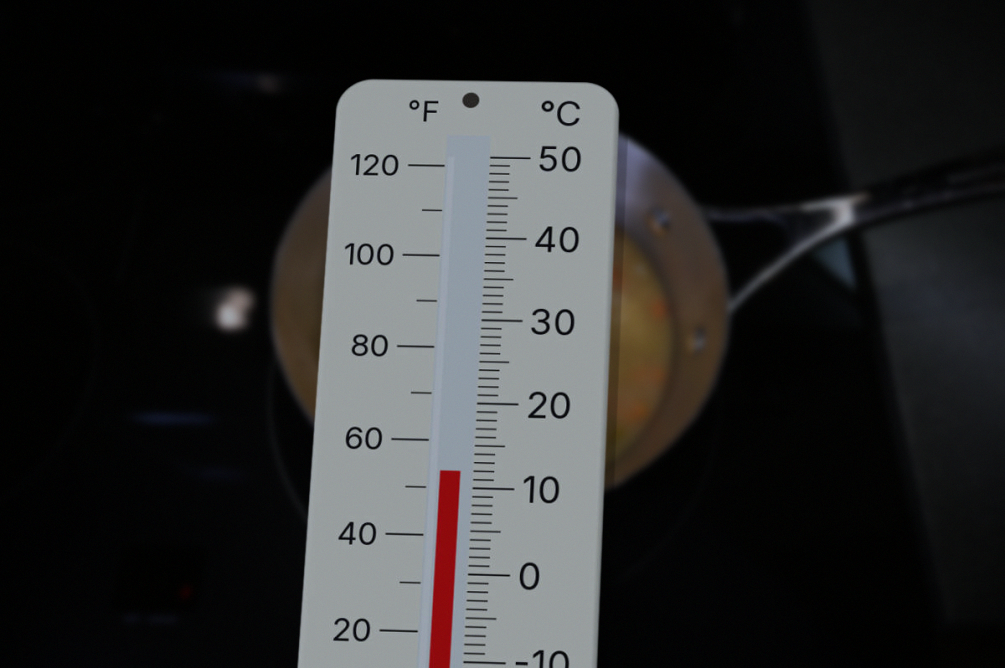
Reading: value=12 unit=°C
